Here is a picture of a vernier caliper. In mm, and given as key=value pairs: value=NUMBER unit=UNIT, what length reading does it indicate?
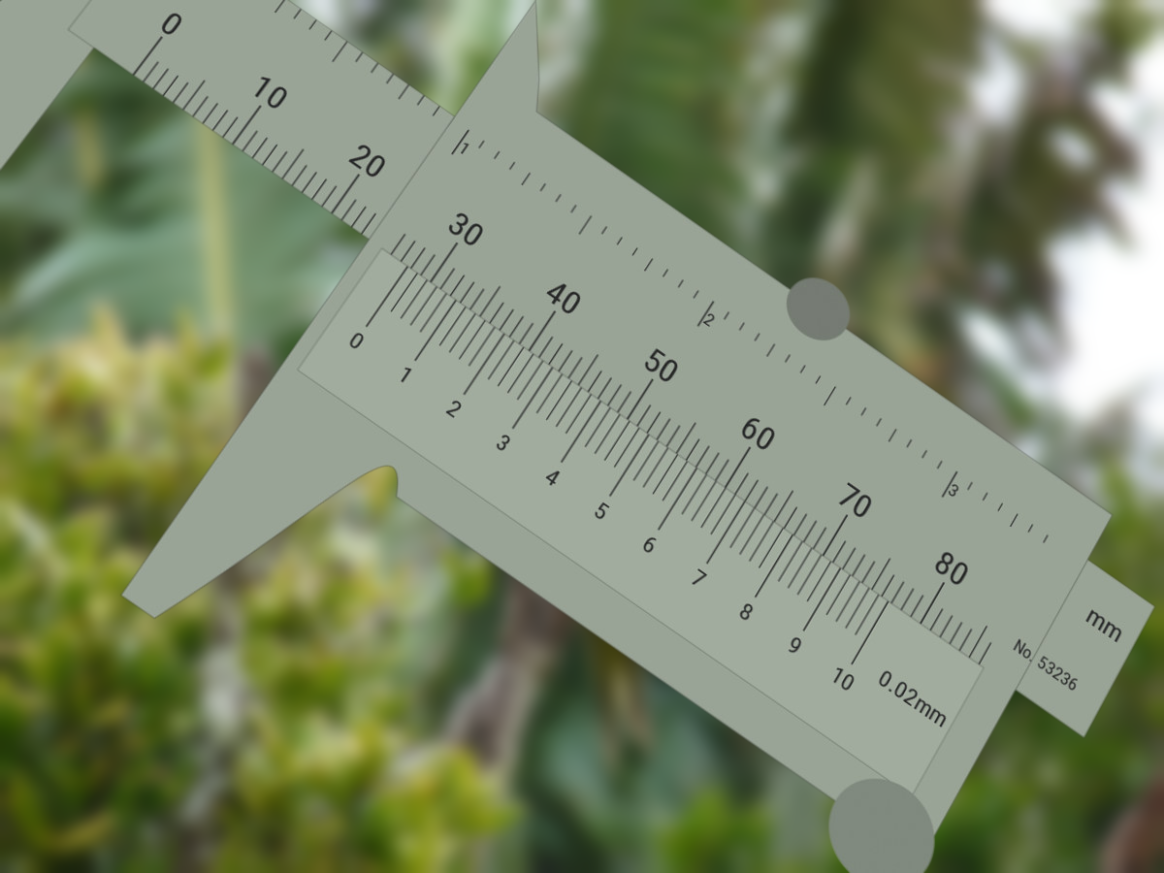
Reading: value=27.7 unit=mm
